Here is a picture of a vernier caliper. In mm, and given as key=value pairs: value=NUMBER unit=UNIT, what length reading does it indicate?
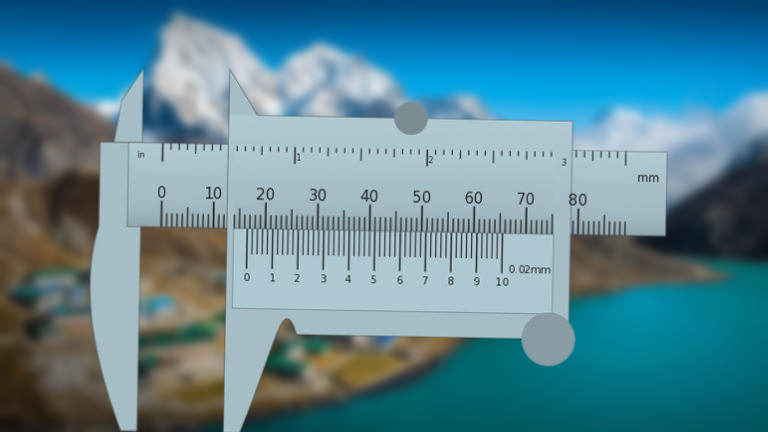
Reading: value=16.5 unit=mm
